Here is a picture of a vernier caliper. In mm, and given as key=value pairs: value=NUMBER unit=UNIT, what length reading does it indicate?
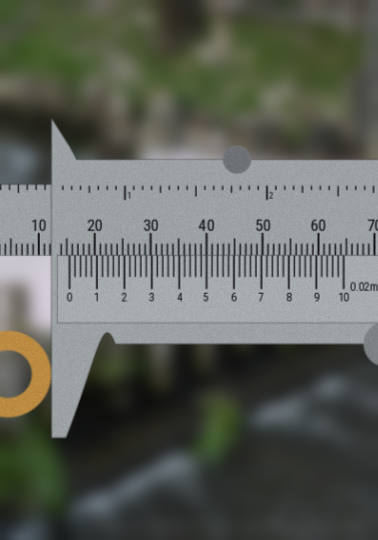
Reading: value=15.5 unit=mm
